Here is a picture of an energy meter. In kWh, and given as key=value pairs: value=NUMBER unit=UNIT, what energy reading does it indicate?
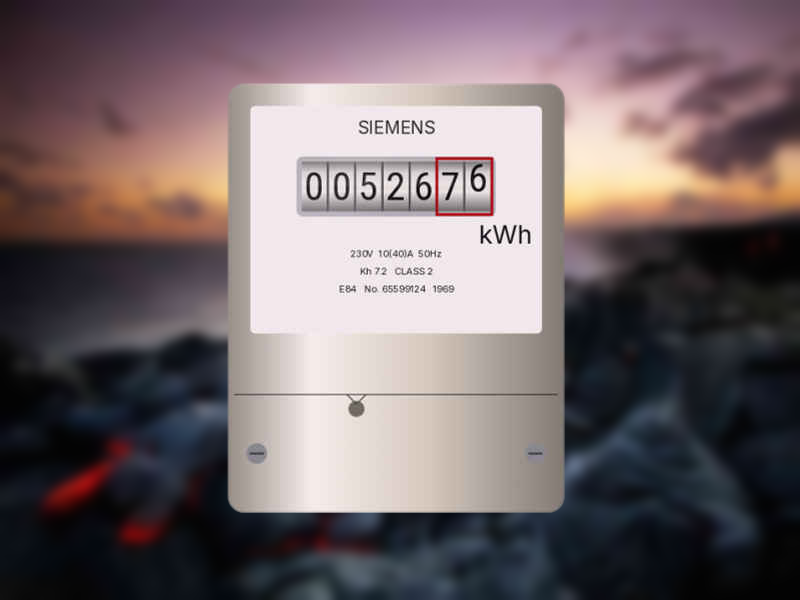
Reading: value=526.76 unit=kWh
